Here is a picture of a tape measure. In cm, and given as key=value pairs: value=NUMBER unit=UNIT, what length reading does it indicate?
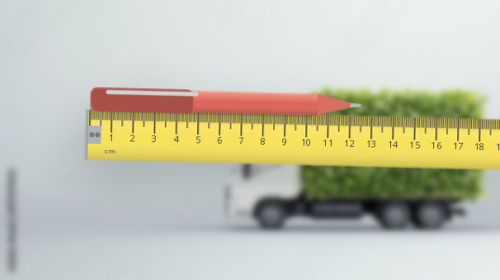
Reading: value=12.5 unit=cm
